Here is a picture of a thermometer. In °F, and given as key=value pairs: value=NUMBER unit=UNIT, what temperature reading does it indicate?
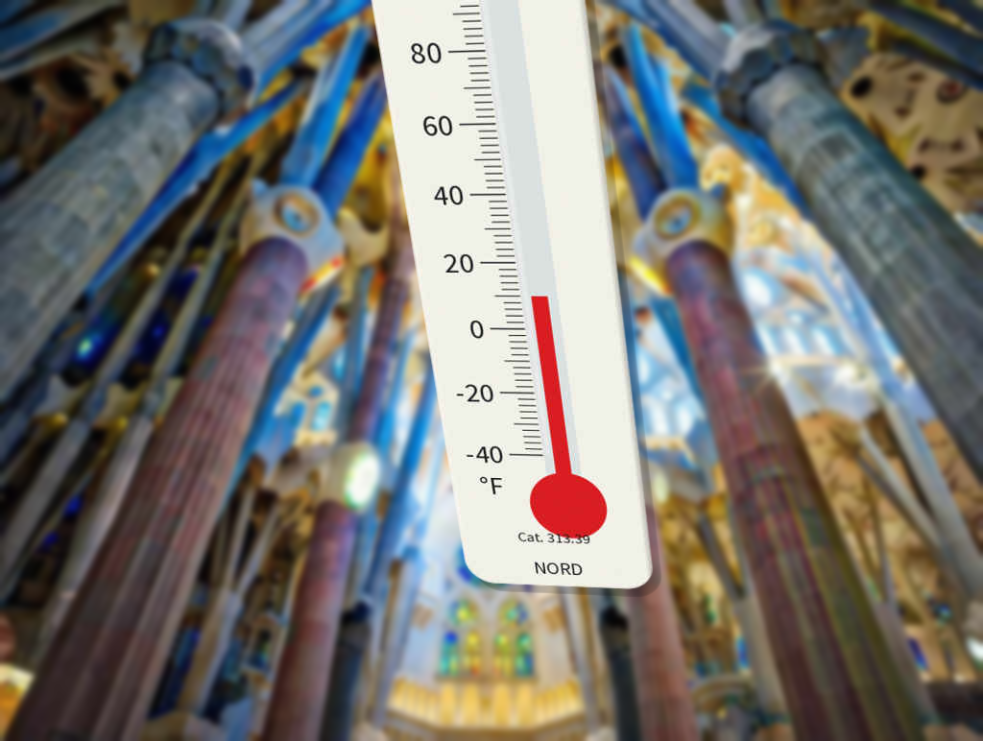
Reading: value=10 unit=°F
